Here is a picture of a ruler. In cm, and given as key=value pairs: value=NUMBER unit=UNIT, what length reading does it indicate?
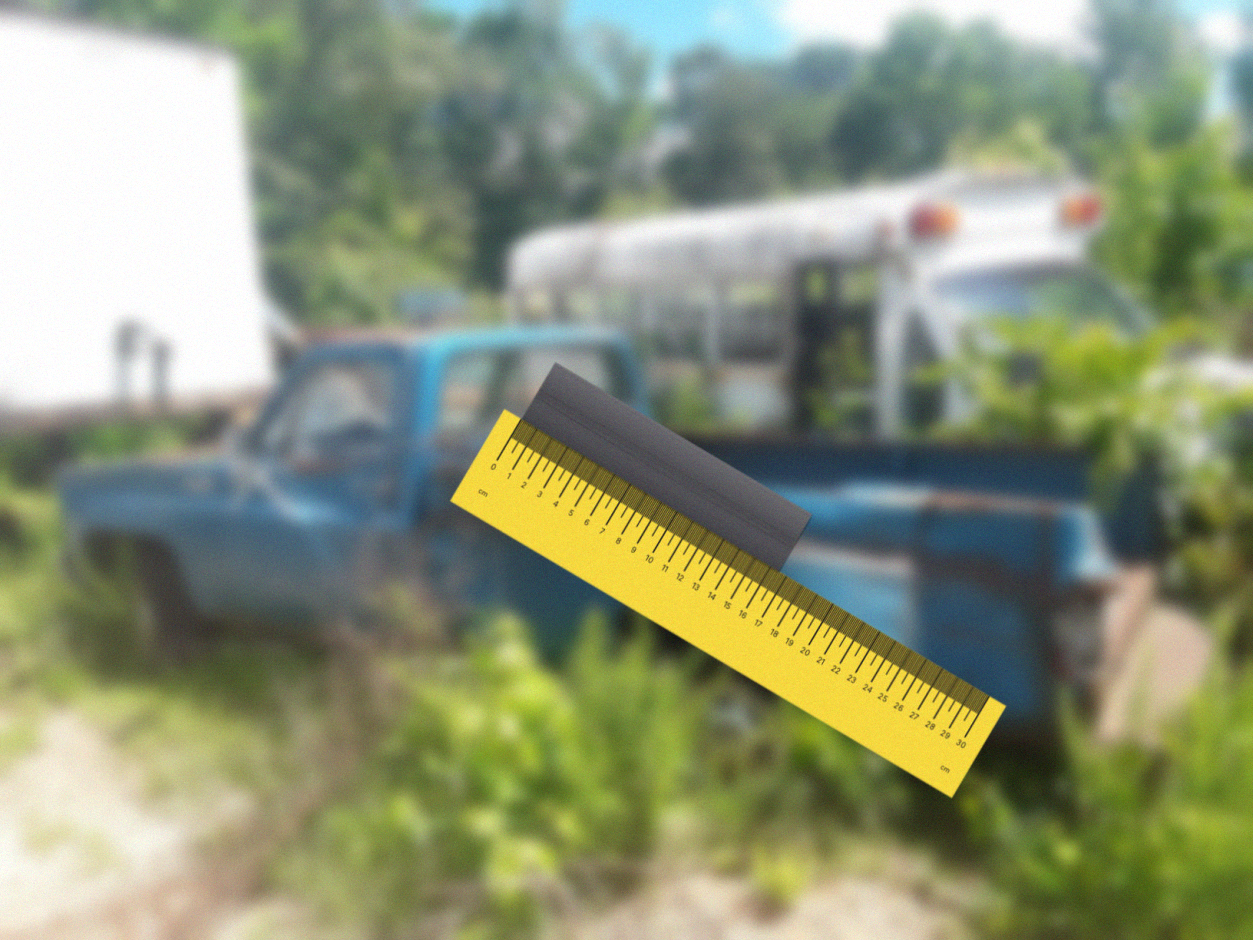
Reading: value=16.5 unit=cm
